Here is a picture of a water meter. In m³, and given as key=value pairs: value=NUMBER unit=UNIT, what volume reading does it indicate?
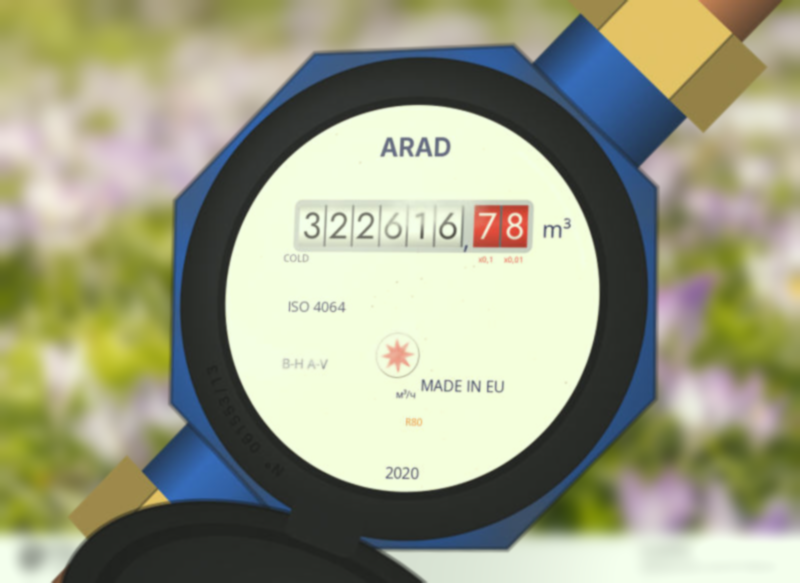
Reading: value=322616.78 unit=m³
